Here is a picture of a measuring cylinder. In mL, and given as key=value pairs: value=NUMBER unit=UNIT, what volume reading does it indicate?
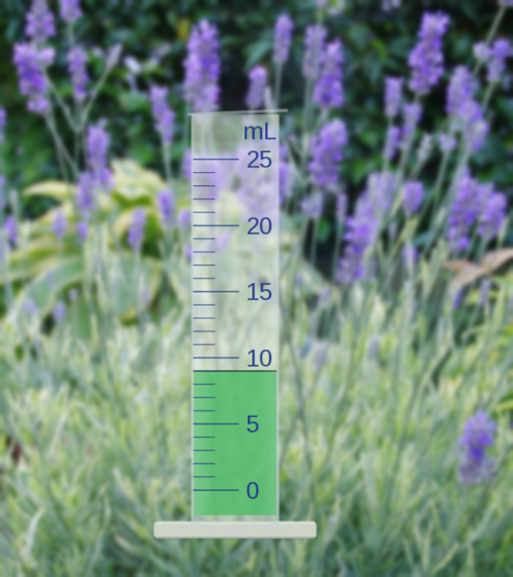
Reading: value=9 unit=mL
